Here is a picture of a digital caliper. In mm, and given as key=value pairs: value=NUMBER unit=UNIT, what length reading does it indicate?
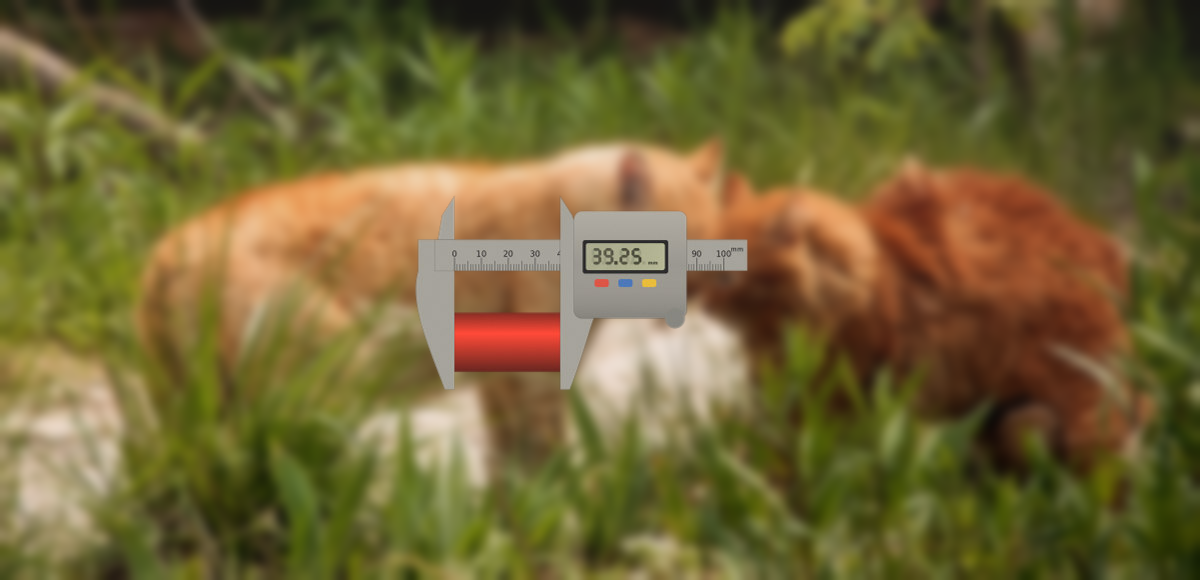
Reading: value=39.25 unit=mm
